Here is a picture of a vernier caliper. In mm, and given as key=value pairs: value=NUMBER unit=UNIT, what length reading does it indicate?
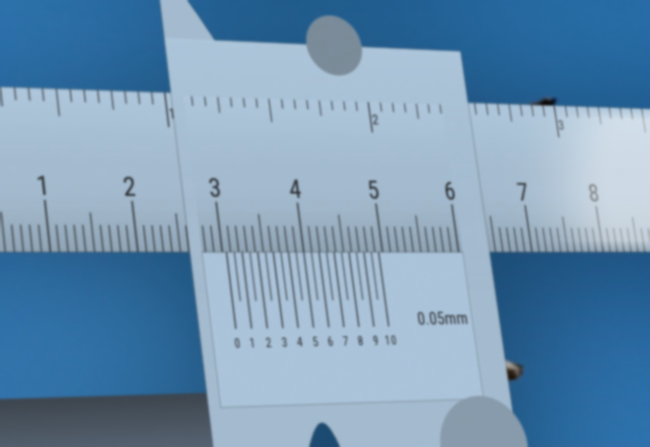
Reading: value=30.5 unit=mm
